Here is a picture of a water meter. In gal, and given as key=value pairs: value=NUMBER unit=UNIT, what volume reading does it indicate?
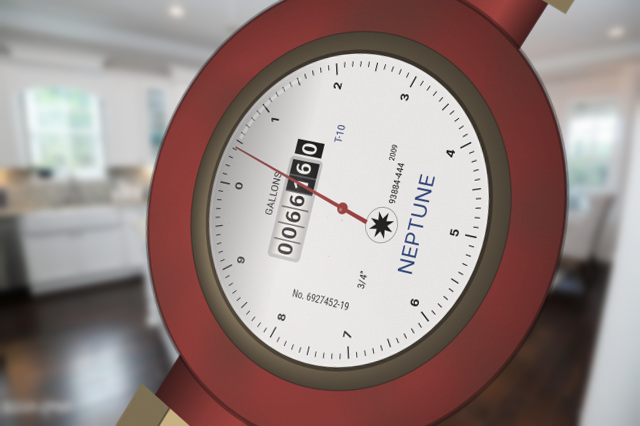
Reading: value=66160.4 unit=gal
